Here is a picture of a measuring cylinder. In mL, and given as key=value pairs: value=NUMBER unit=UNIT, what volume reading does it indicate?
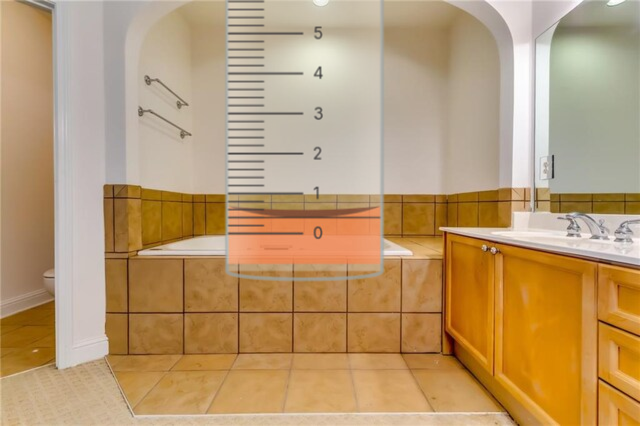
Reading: value=0.4 unit=mL
